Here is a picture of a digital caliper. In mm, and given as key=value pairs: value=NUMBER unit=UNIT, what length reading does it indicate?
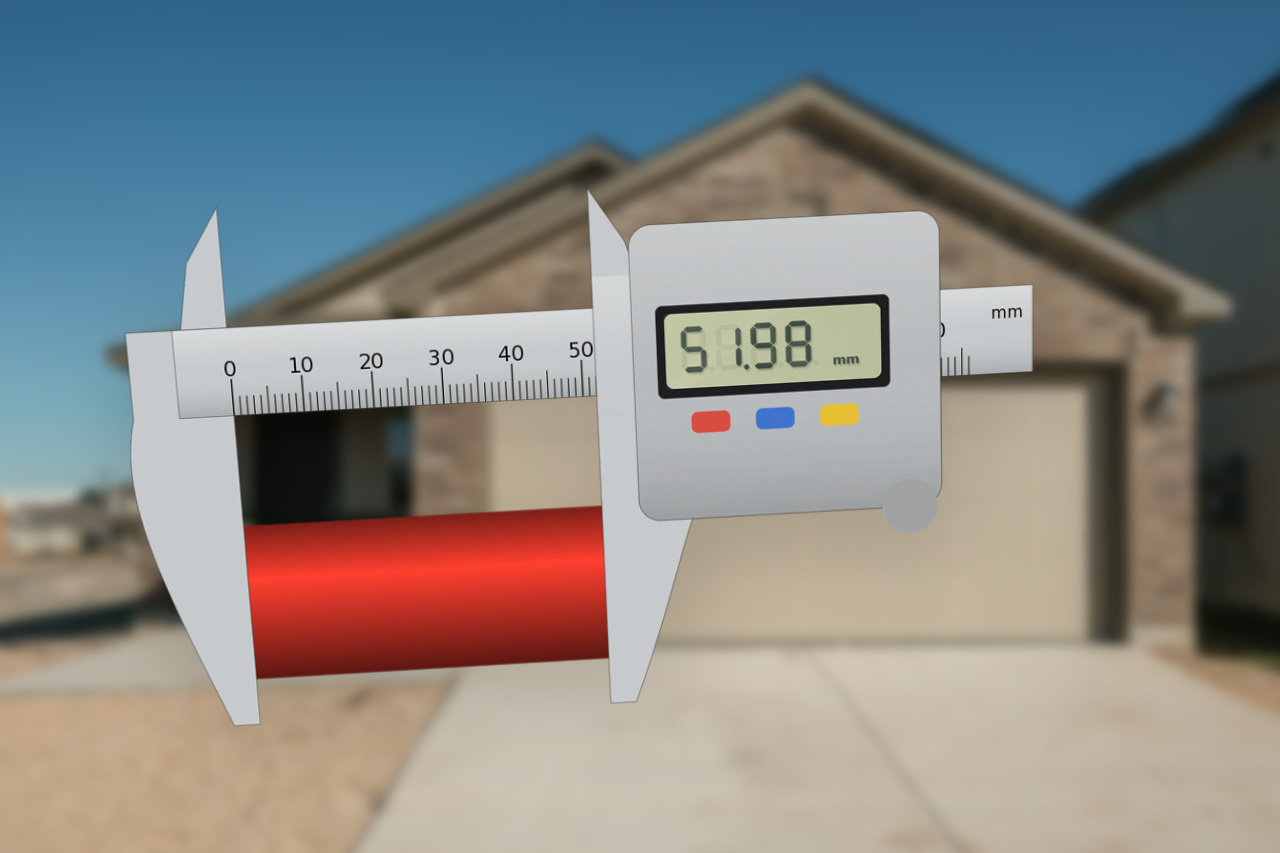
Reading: value=51.98 unit=mm
